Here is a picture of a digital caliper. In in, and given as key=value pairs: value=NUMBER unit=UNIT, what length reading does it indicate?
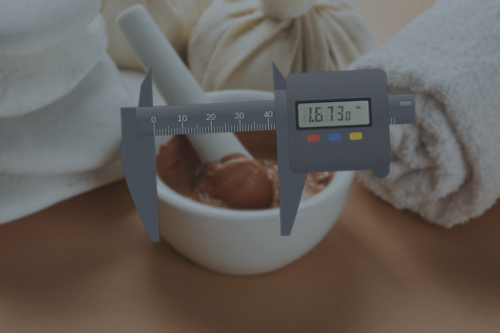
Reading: value=1.6730 unit=in
